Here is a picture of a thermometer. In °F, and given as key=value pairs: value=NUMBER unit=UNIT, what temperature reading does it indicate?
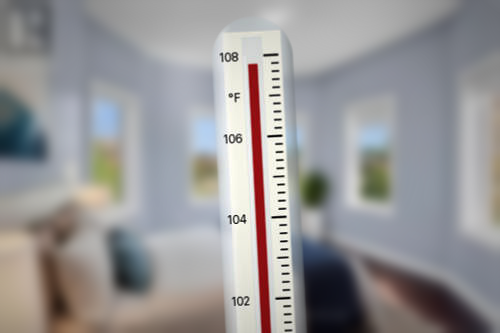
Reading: value=107.8 unit=°F
